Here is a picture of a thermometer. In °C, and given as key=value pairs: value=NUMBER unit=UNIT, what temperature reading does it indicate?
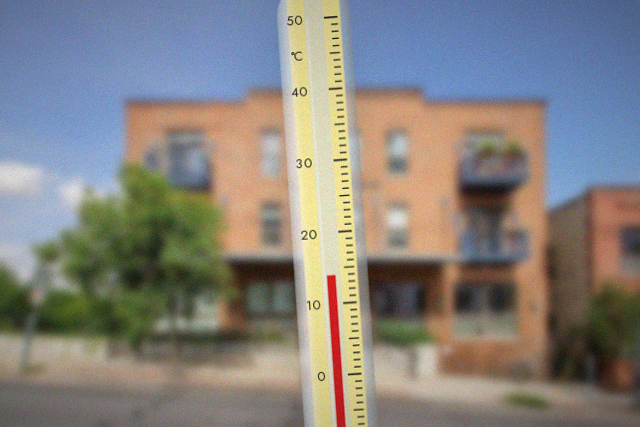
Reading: value=14 unit=°C
